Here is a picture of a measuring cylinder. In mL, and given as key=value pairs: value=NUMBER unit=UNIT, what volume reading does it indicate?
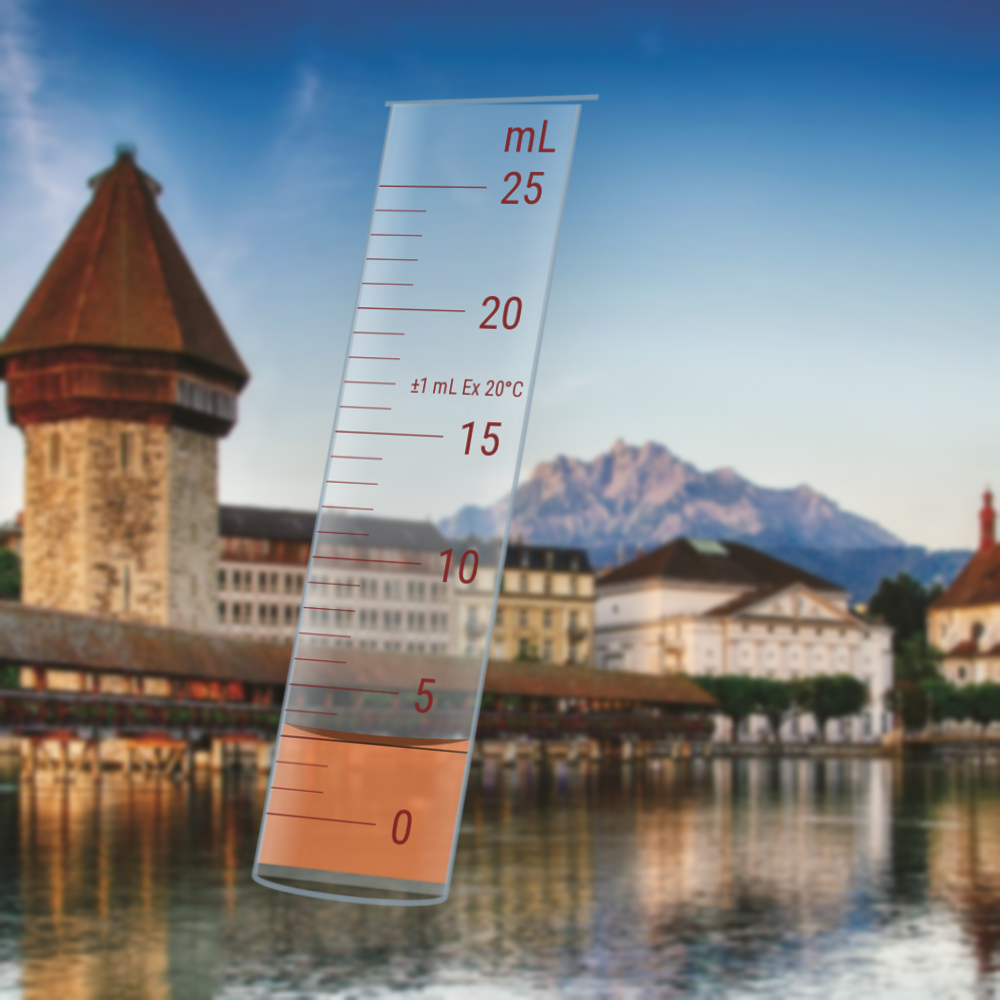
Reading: value=3 unit=mL
